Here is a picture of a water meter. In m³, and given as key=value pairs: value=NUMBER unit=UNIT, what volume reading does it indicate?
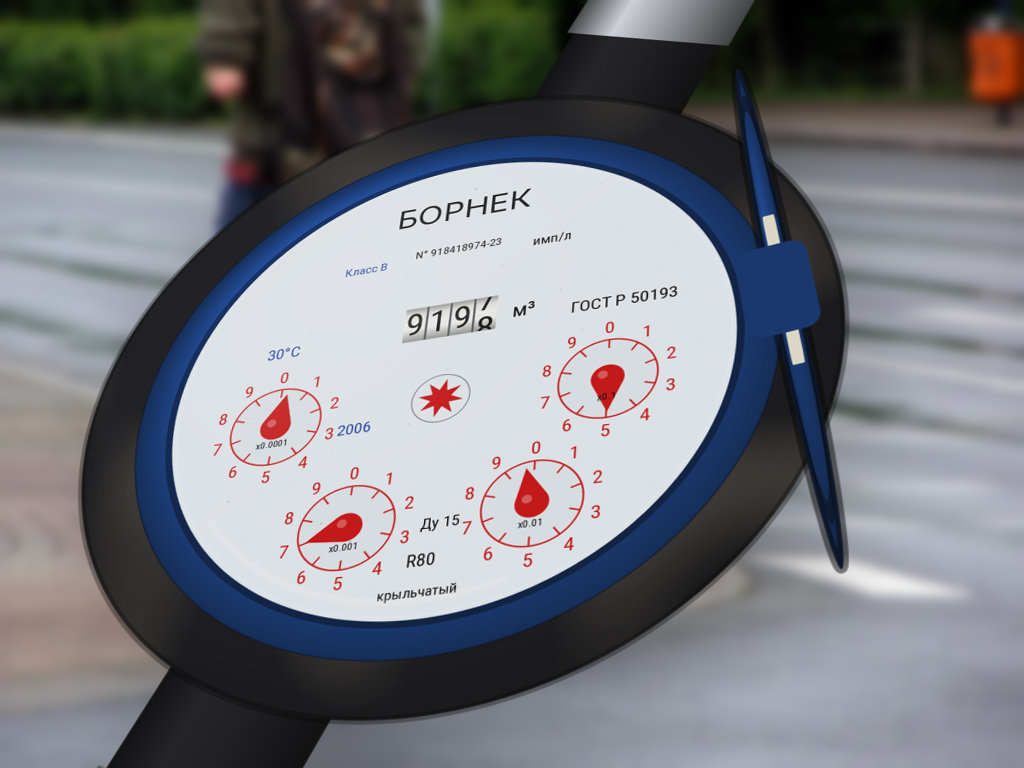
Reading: value=9197.4970 unit=m³
